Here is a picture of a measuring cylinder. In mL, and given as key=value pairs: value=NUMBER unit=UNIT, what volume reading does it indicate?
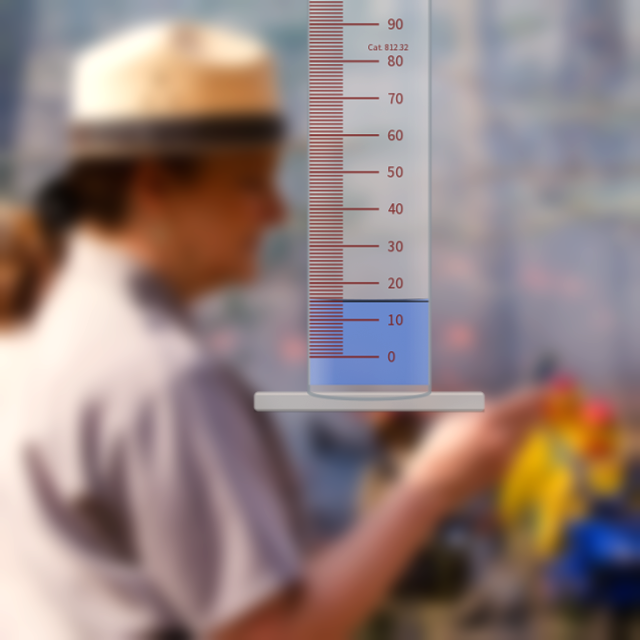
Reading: value=15 unit=mL
